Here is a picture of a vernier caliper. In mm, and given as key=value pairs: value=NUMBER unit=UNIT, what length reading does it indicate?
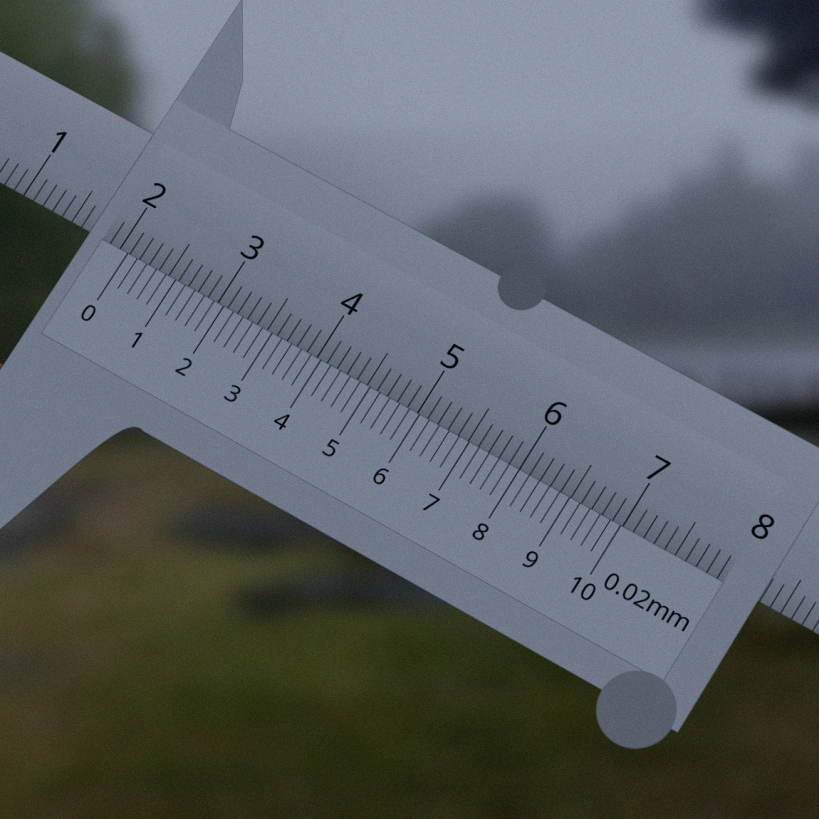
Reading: value=20.8 unit=mm
